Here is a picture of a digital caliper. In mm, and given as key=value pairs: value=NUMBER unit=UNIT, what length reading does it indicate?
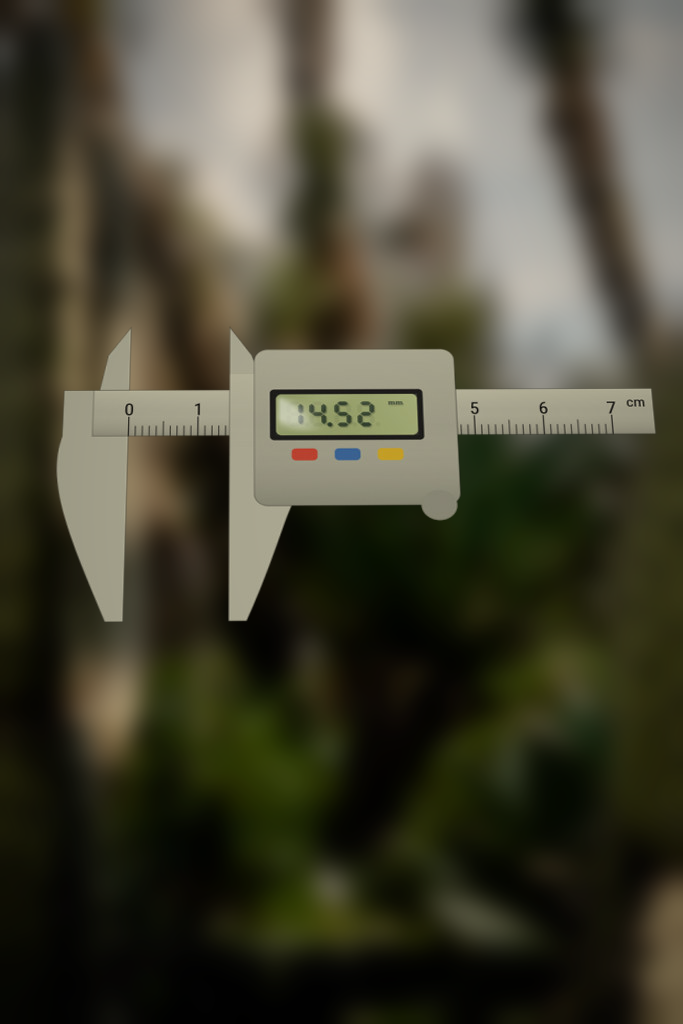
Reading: value=14.52 unit=mm
